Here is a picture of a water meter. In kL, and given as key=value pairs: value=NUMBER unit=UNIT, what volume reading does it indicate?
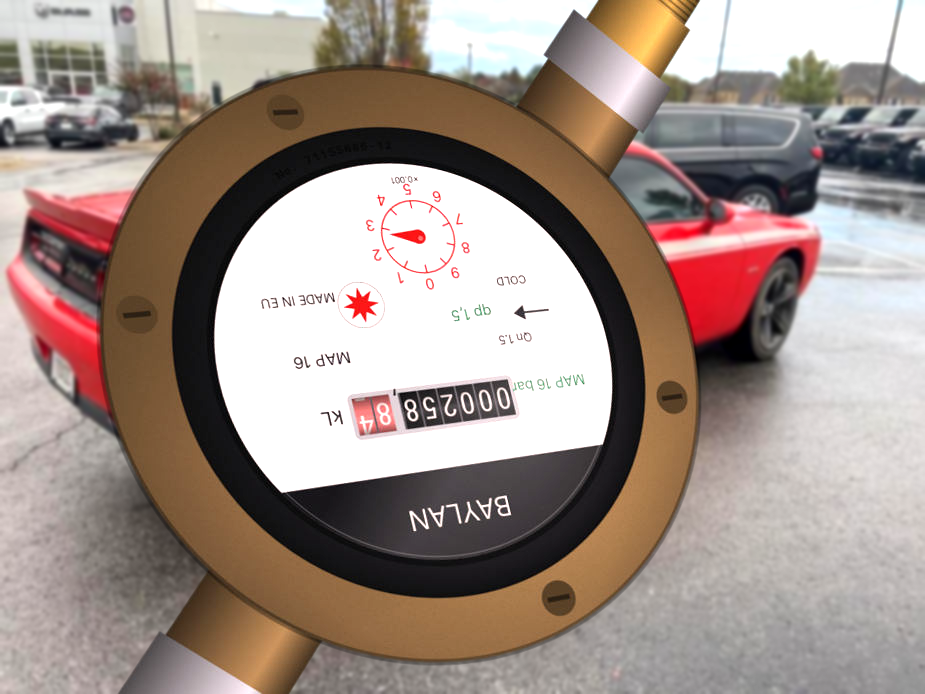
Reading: value=258.842 unit=kL
